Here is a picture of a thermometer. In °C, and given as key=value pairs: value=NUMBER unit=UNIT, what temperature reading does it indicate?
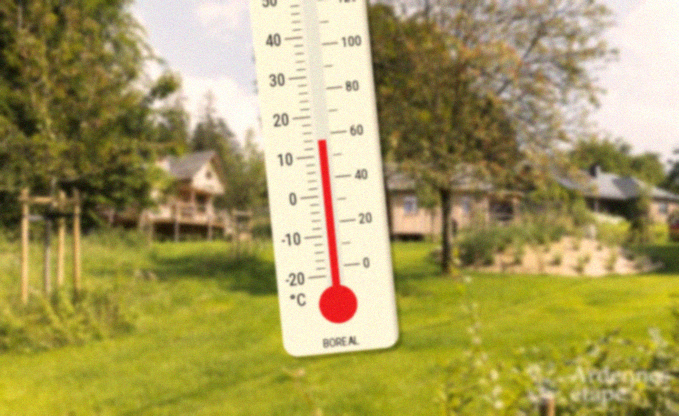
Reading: value=14 unit=°C
